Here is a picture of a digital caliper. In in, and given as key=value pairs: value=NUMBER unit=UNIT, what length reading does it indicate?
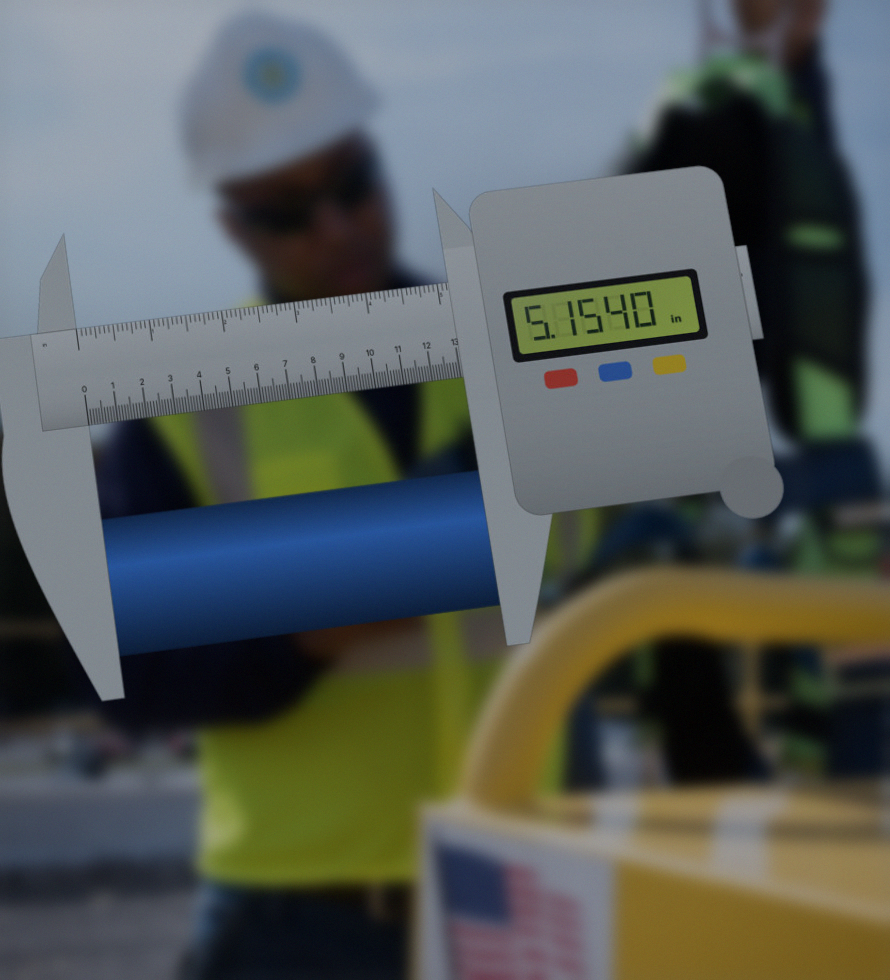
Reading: value=5.1540 unit=in
